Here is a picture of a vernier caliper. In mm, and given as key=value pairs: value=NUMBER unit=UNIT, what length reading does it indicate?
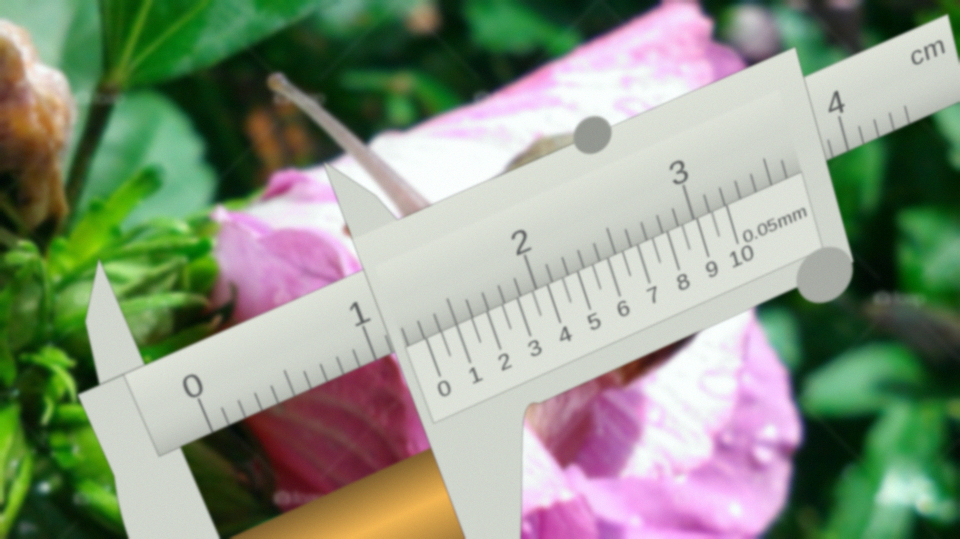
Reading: value=13.1 unit=mm
